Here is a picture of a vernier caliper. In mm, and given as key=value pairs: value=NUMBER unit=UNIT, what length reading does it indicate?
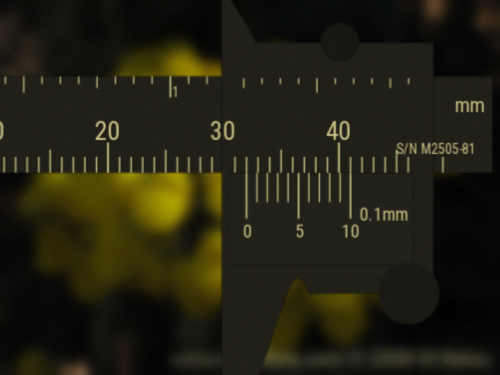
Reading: value=32.0 unit=mm
